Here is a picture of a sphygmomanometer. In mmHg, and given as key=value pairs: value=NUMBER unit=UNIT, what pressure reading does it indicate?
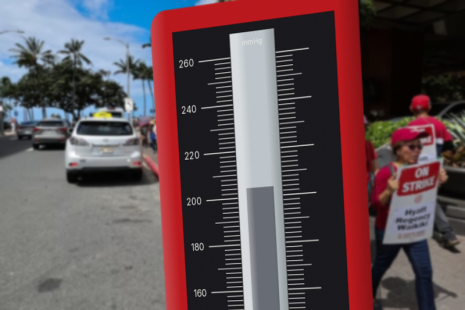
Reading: value=204 unit=mmHg
